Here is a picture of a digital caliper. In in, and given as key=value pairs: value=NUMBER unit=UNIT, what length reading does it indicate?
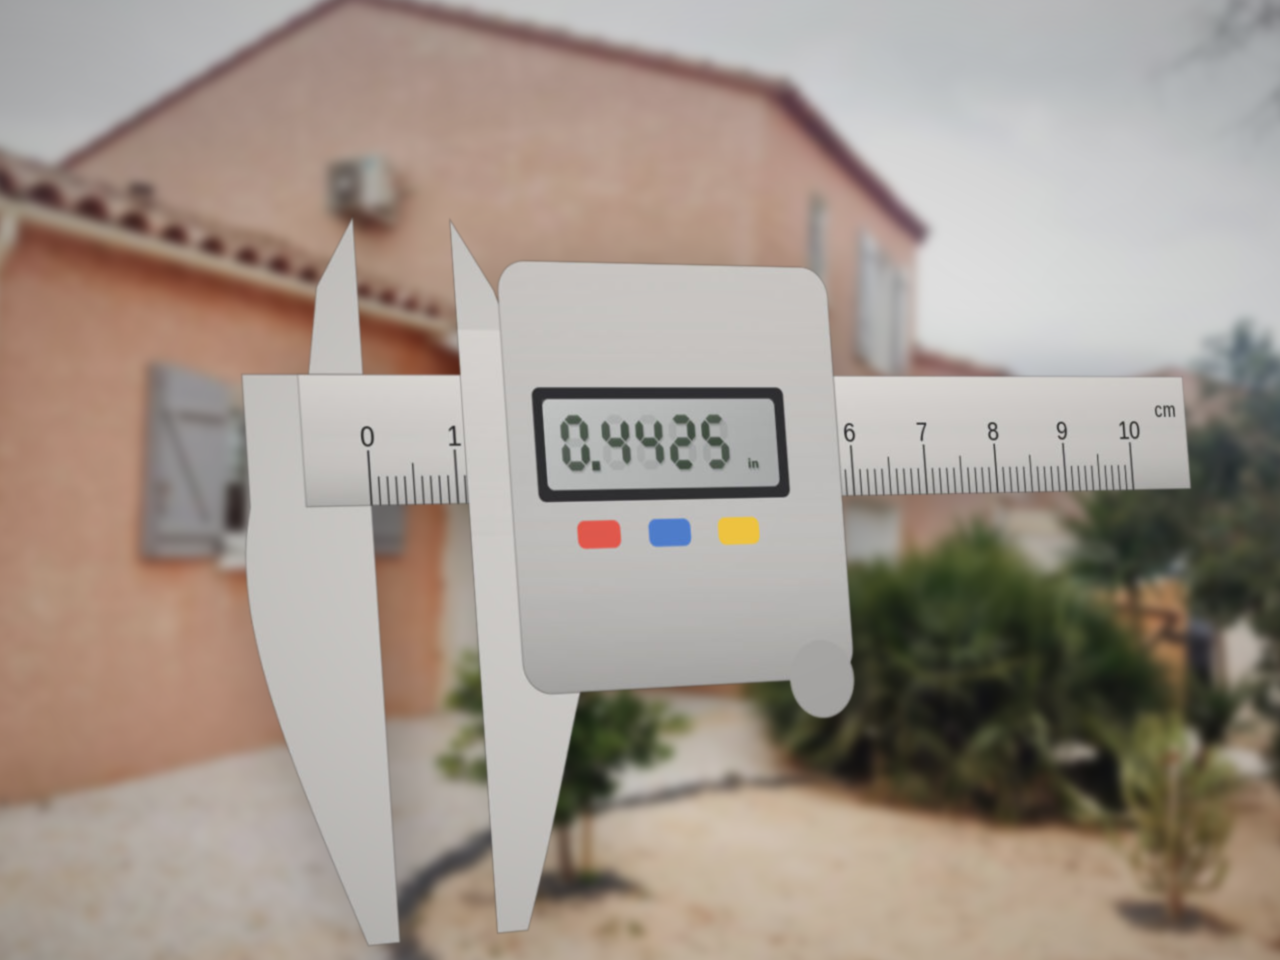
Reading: value=0.4425 unit=in
